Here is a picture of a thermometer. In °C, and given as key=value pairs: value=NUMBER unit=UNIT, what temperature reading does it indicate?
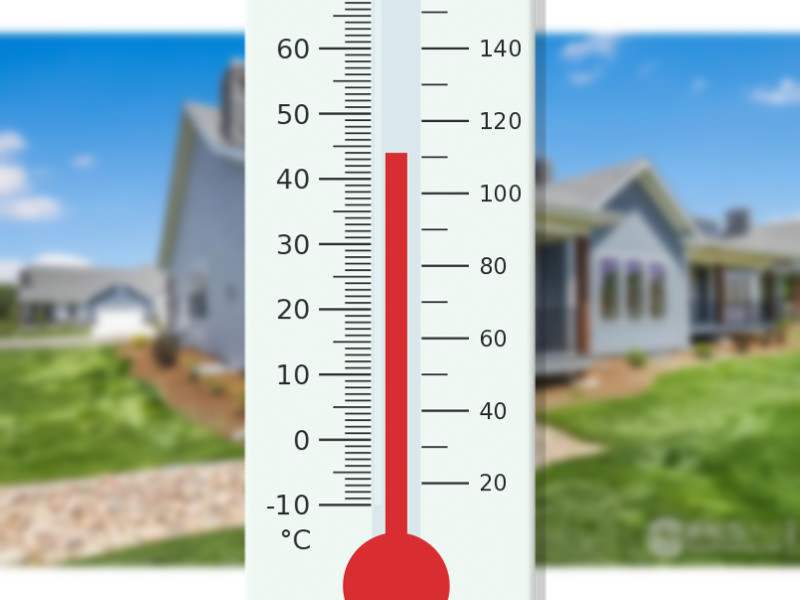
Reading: value=44 unit=°C
